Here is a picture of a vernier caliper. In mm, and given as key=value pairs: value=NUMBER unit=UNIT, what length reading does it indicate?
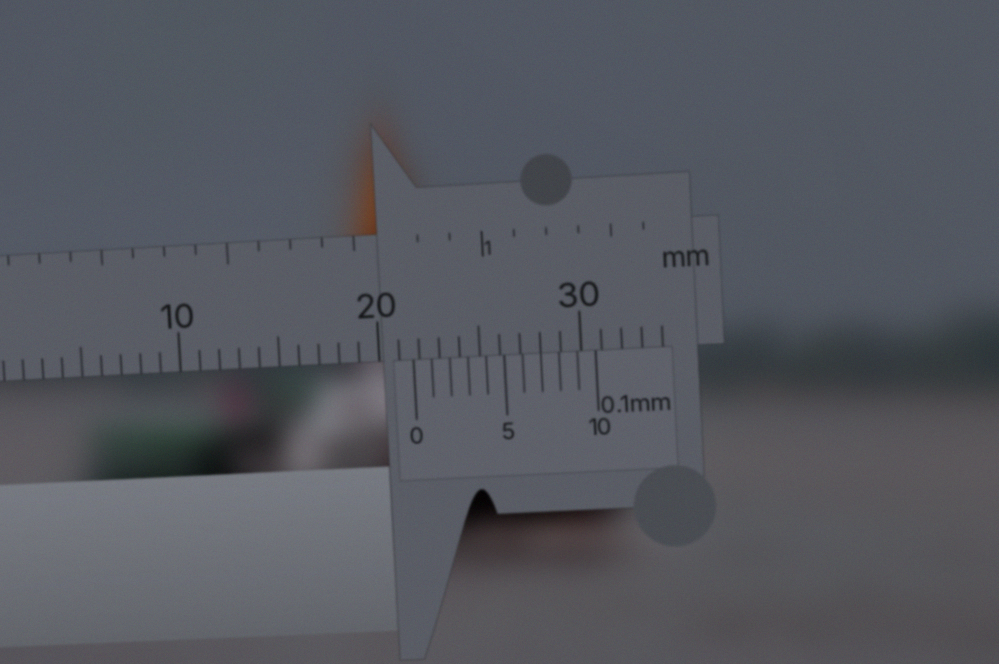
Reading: value=21.7 unit=mm
